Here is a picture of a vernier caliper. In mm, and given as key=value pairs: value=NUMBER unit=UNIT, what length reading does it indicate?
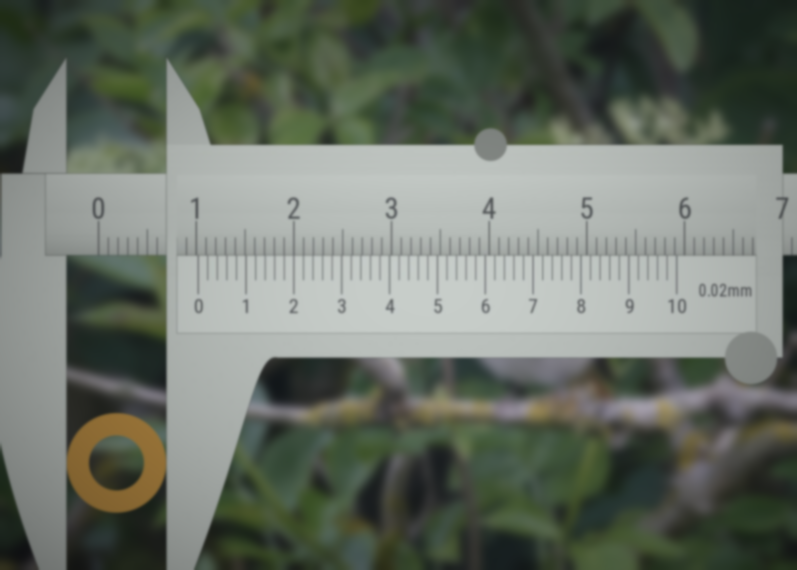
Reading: value=10.2 unit=mm
